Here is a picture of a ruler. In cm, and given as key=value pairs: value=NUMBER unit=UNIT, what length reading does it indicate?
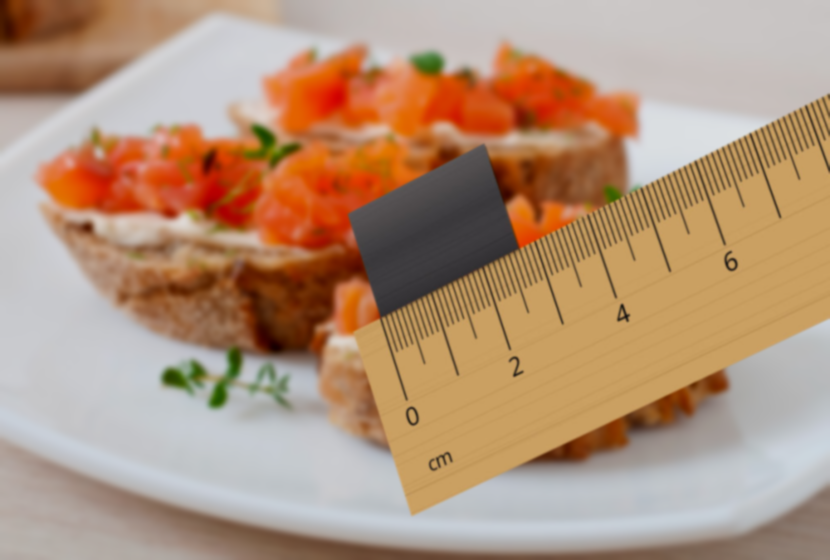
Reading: value=2.7 unit=cm
